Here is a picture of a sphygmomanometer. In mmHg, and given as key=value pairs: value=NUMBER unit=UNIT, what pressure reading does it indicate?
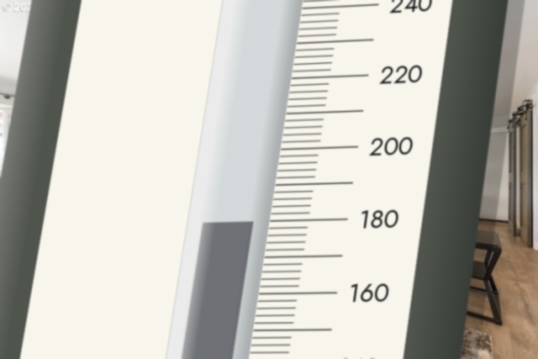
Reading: value=180 unit=mmHg
